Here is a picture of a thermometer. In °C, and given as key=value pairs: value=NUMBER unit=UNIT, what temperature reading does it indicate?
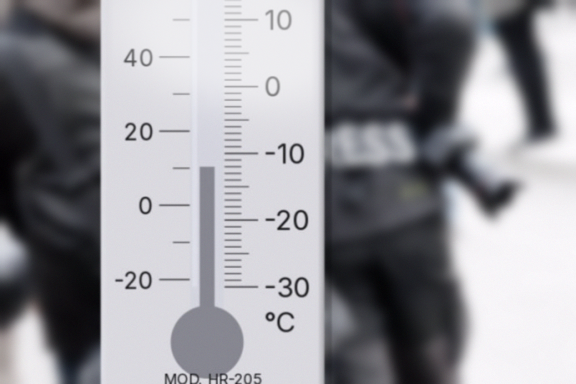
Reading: value=-12 unit=°C
